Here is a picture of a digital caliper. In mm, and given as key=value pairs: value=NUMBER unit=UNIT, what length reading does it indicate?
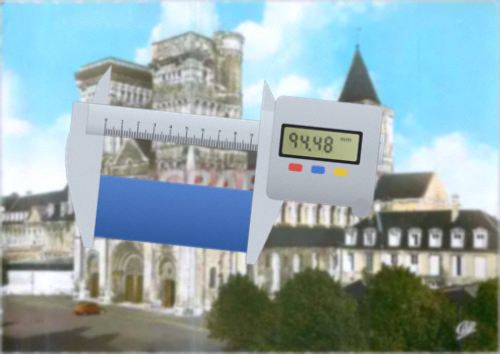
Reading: value=94.48 unit=mm
